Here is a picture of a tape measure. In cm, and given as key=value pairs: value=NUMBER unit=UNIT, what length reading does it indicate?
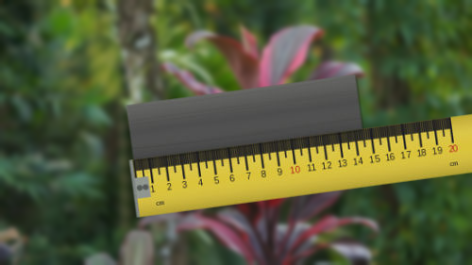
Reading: value=14.5 unit=cm
